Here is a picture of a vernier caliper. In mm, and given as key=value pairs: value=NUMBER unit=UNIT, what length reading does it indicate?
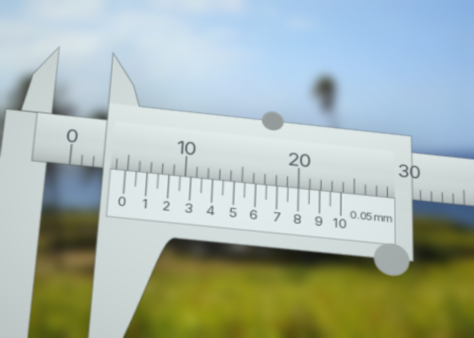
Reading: value=4.8 unit=mm
